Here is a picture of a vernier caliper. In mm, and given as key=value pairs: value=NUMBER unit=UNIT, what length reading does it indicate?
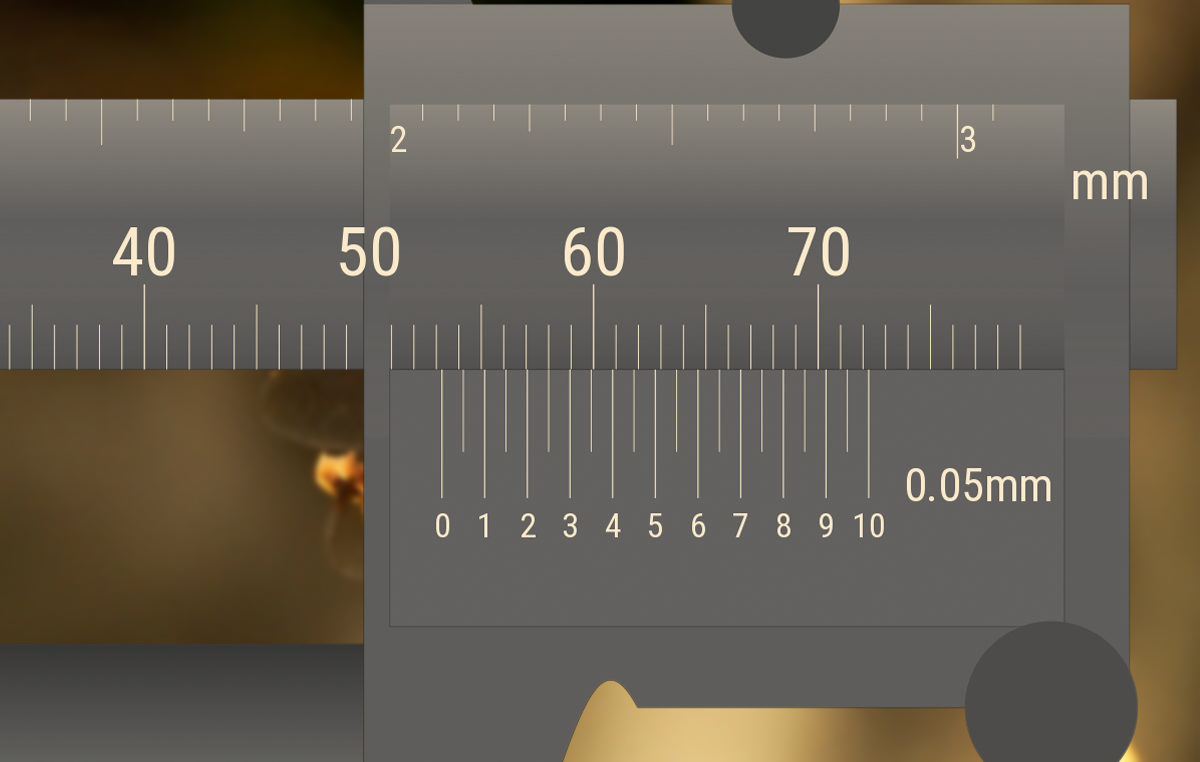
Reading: value=53.25 unit=mm
